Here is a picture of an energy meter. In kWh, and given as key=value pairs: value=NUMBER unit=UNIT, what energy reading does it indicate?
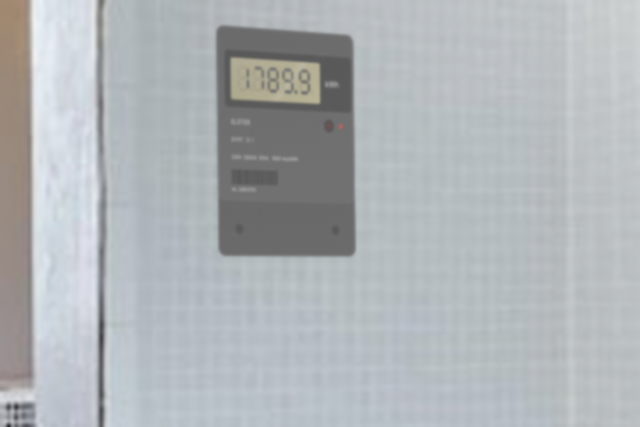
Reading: value=1789.9 unit=kWh
